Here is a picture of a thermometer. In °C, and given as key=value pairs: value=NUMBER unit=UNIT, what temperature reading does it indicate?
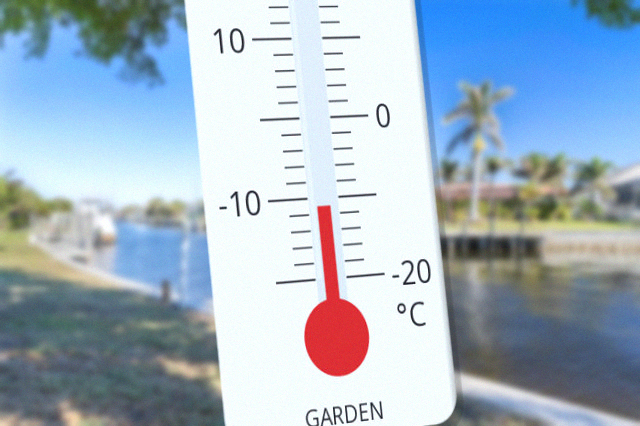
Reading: value=-11 unit=°C
